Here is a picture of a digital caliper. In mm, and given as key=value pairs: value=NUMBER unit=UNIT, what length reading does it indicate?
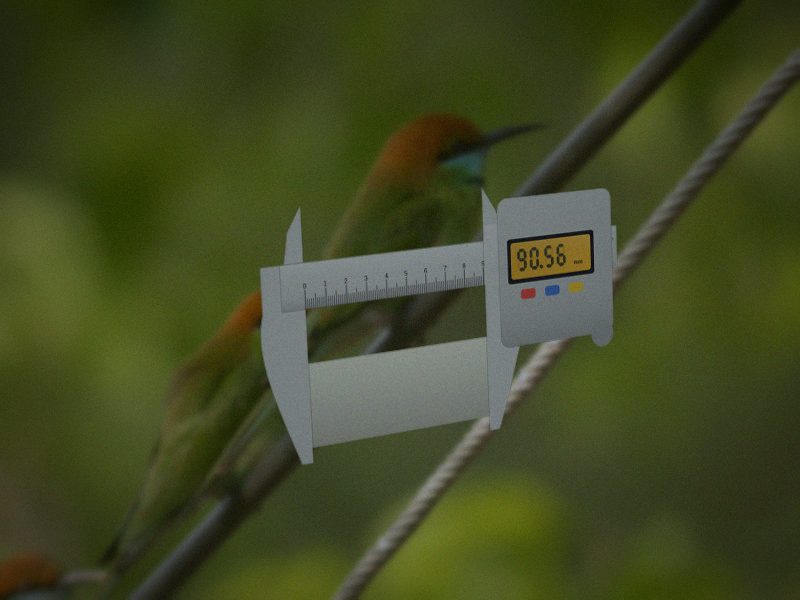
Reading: value=90.56 unit=mm
